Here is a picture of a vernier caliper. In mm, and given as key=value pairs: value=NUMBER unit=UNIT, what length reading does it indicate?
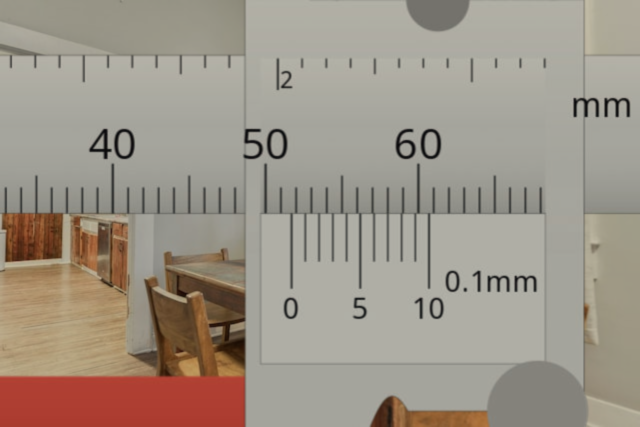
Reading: value=51.7 unit=mm
